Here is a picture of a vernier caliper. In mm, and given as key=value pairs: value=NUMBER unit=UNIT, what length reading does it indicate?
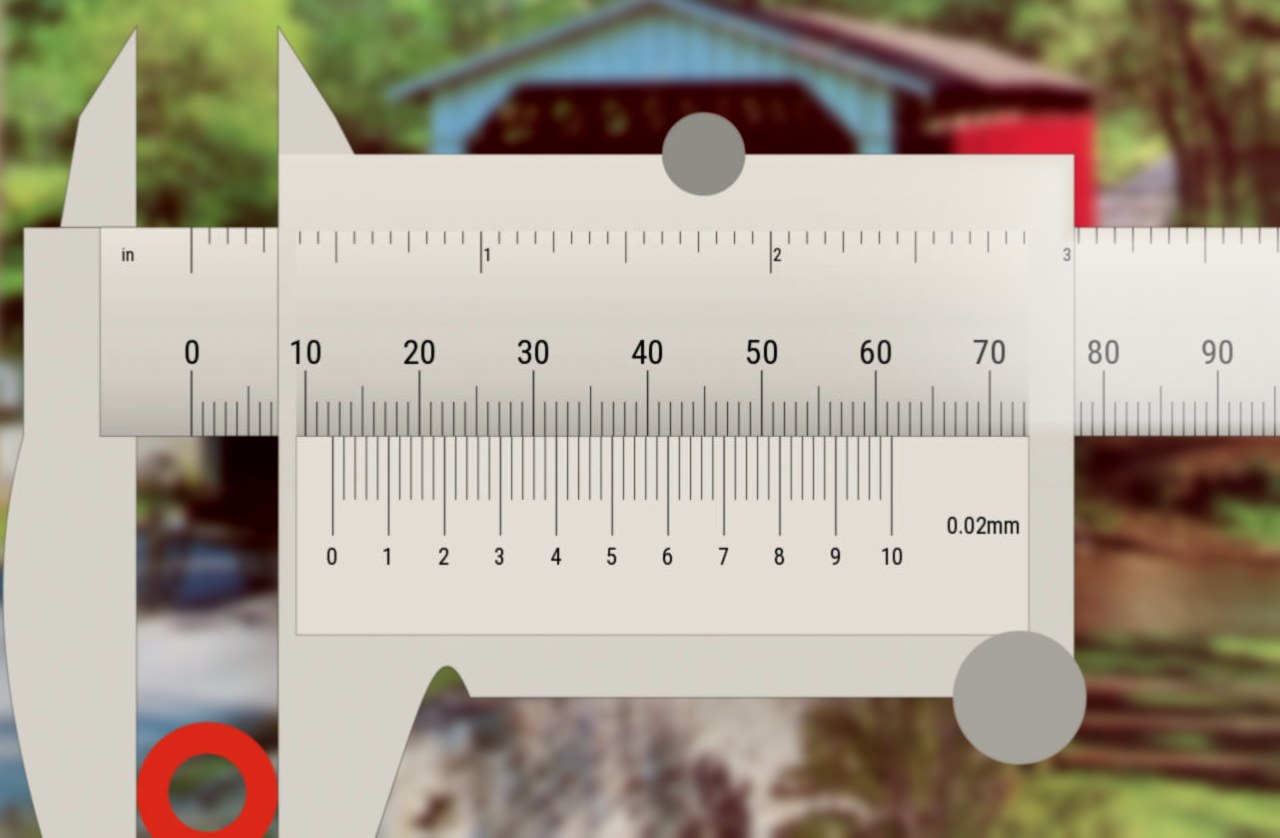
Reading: value=12.4 unit=mm
